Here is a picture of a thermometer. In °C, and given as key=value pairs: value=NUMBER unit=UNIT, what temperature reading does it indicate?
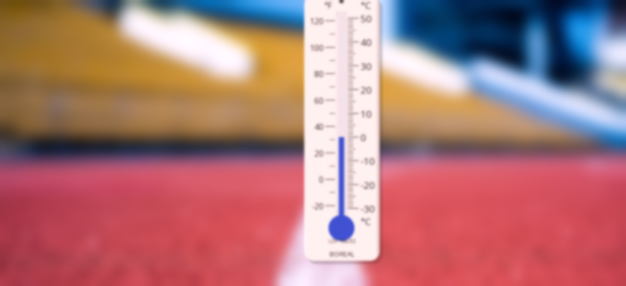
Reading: value=0 unit=°C
